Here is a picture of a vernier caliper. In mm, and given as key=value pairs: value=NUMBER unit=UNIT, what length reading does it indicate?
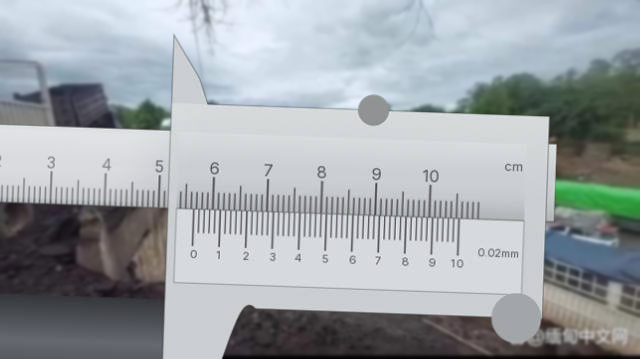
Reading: value=56.5 unit=mm
